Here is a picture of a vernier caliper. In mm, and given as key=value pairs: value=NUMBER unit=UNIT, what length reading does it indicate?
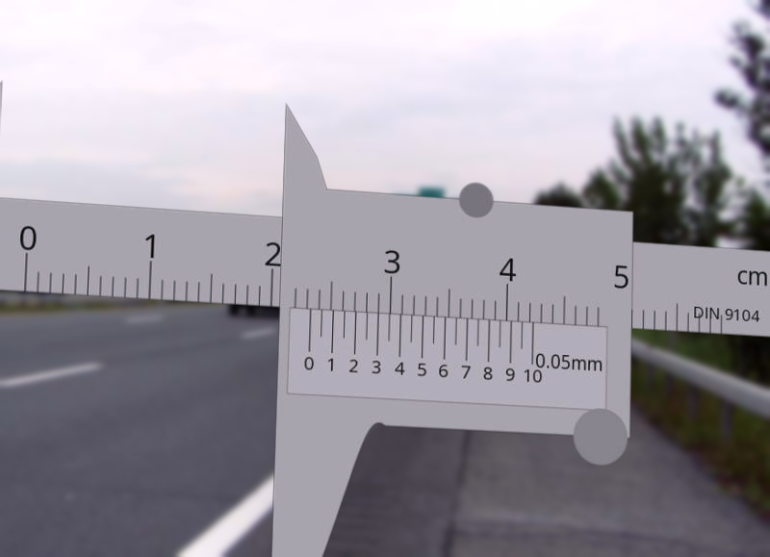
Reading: value=23.3 unit=mm
